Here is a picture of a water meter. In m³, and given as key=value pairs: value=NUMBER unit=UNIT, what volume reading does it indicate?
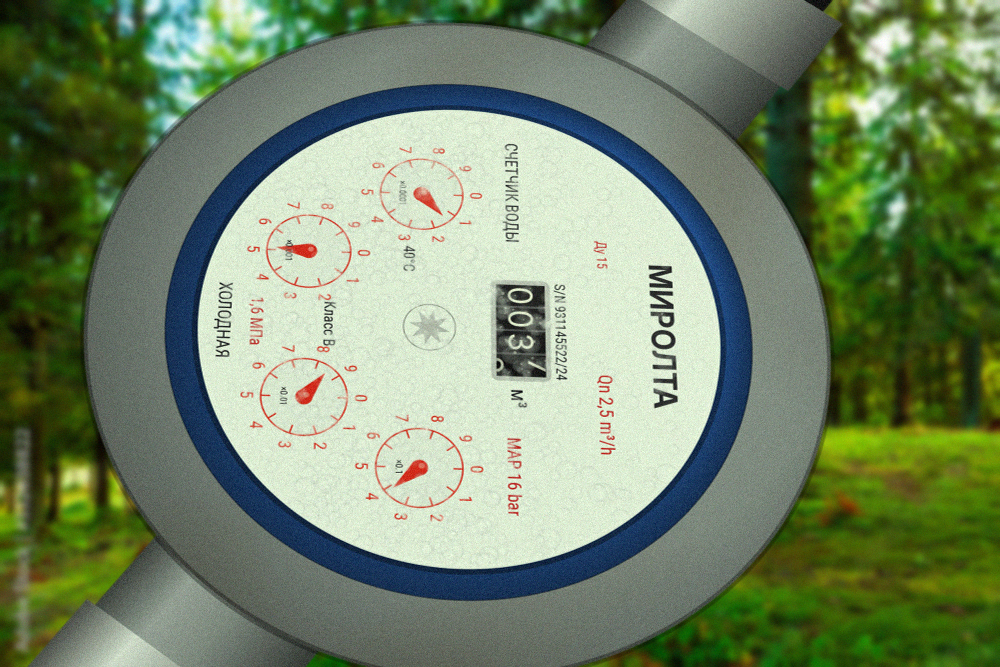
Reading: value=37.3851 unit=m³
